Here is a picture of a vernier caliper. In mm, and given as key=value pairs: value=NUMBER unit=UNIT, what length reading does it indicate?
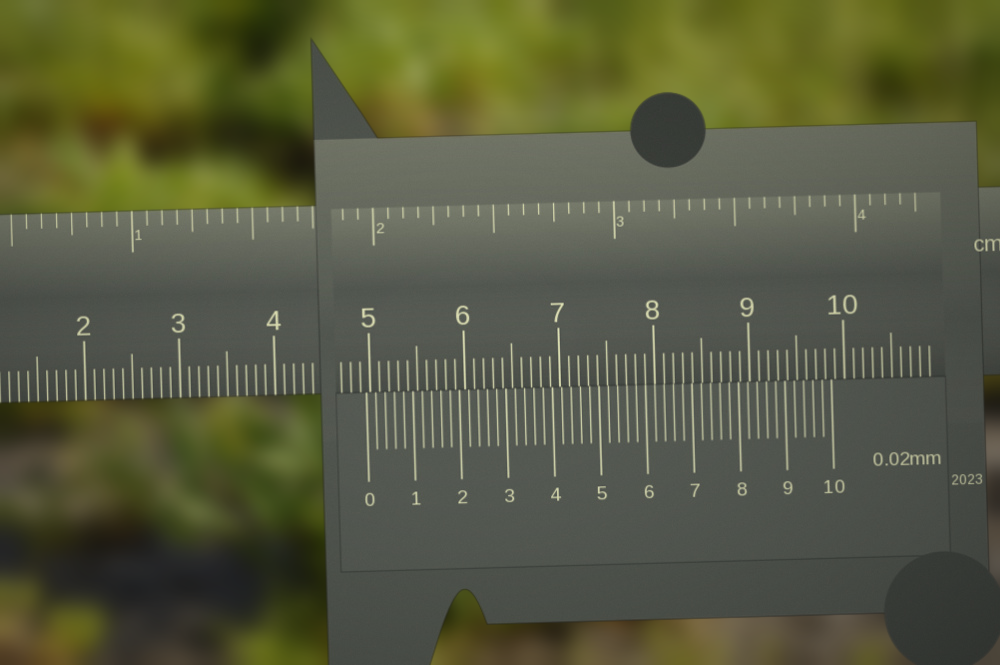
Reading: value=49.6 unit=mm
